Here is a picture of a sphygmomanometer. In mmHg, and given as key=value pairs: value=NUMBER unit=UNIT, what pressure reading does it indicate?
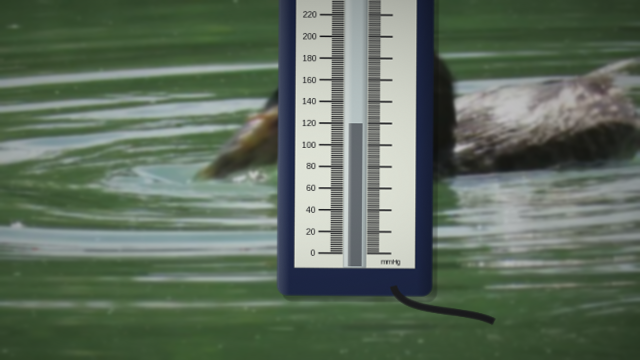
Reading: value=120 unit=mmHg
